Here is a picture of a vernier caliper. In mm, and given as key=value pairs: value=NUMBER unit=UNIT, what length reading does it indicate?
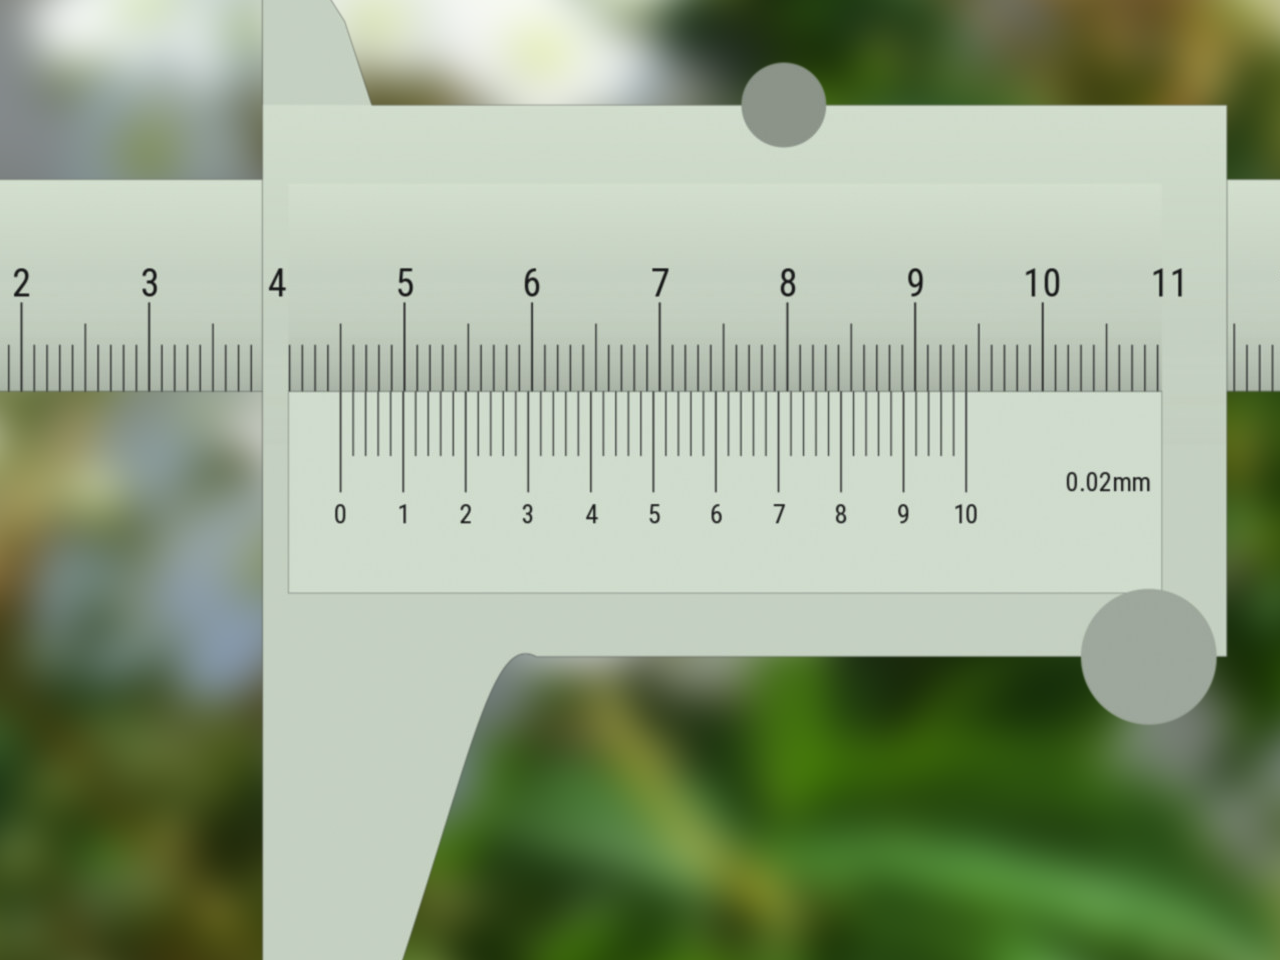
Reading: value=45.0 unit=mm
